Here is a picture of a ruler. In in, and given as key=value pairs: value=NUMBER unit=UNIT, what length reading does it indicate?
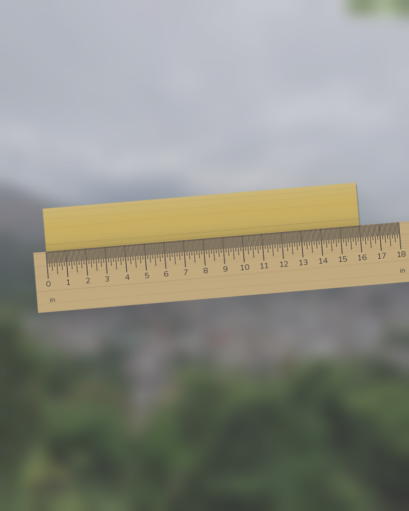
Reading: value=16 unit=in
